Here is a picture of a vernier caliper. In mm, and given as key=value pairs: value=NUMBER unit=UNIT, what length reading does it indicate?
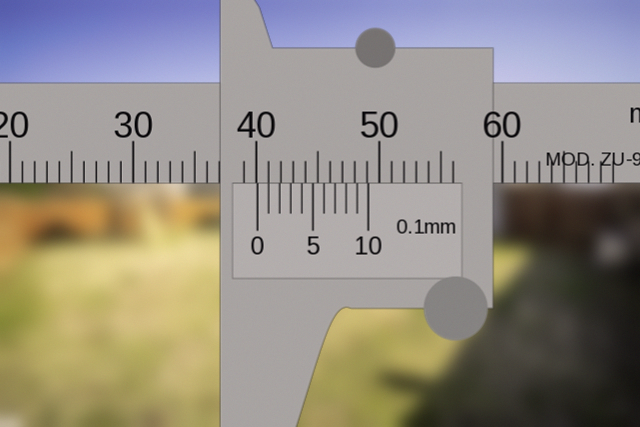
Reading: value=40.1 unit=mm
